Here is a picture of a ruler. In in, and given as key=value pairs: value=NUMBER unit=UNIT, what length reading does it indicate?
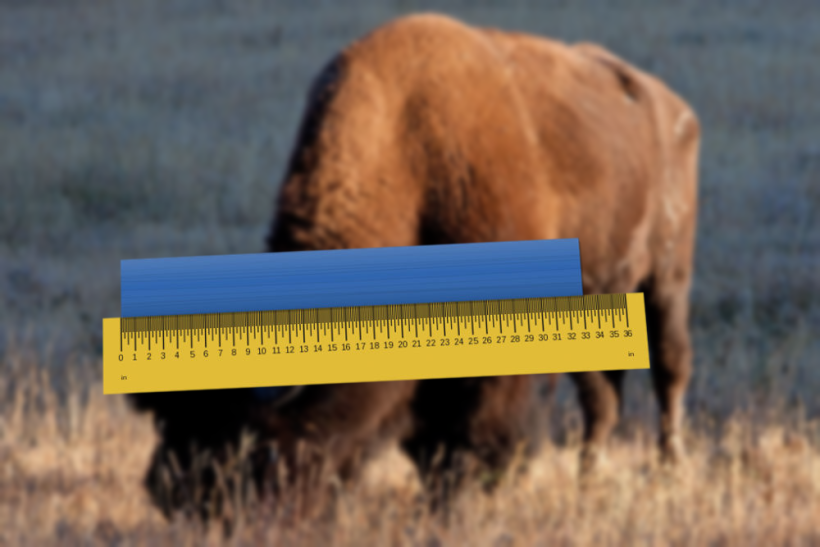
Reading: value=33 unit=in
